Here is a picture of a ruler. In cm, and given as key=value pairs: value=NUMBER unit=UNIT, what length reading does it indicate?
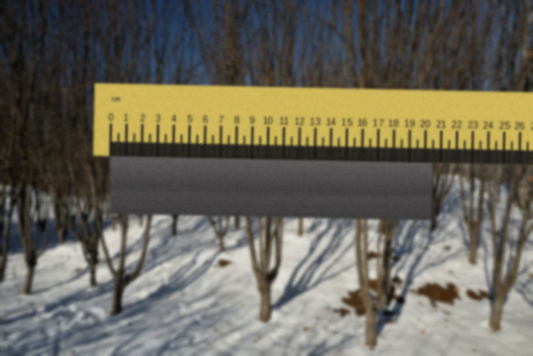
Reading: value=20.5 unit=cm
